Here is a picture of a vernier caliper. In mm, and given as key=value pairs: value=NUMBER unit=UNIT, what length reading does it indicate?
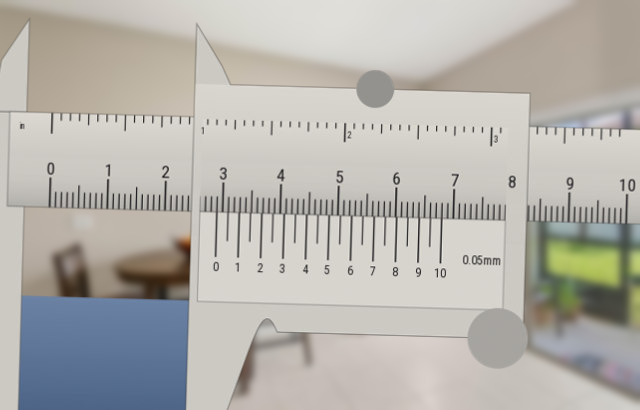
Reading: value=29.0 unit=mm
